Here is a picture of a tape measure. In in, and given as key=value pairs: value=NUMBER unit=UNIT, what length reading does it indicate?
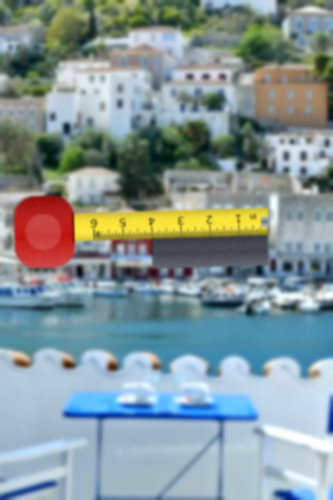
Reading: value=4 unit=in
